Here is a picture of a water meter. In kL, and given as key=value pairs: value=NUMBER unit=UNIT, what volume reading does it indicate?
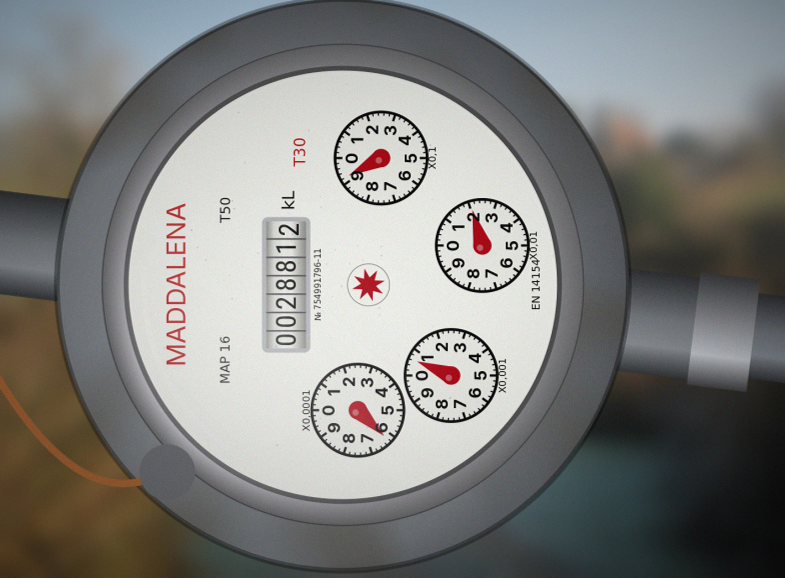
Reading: value=28811.9206 unit=kL
